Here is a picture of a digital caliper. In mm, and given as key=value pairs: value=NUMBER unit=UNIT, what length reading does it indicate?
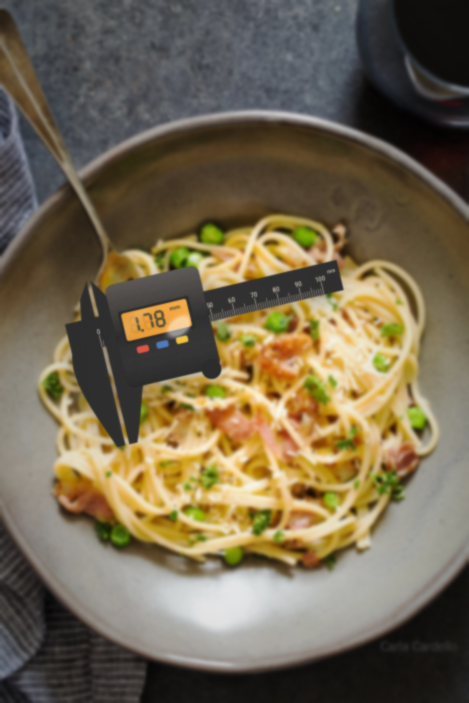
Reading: value=1.78 unit=mm
